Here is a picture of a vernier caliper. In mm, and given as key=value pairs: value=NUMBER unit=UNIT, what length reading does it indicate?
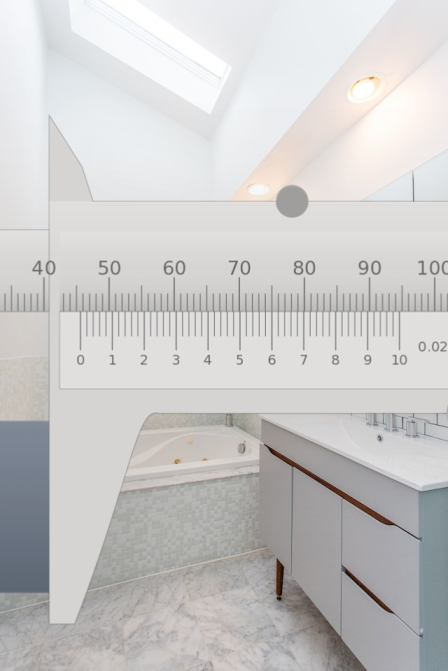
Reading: value=45.6 unit=mm
